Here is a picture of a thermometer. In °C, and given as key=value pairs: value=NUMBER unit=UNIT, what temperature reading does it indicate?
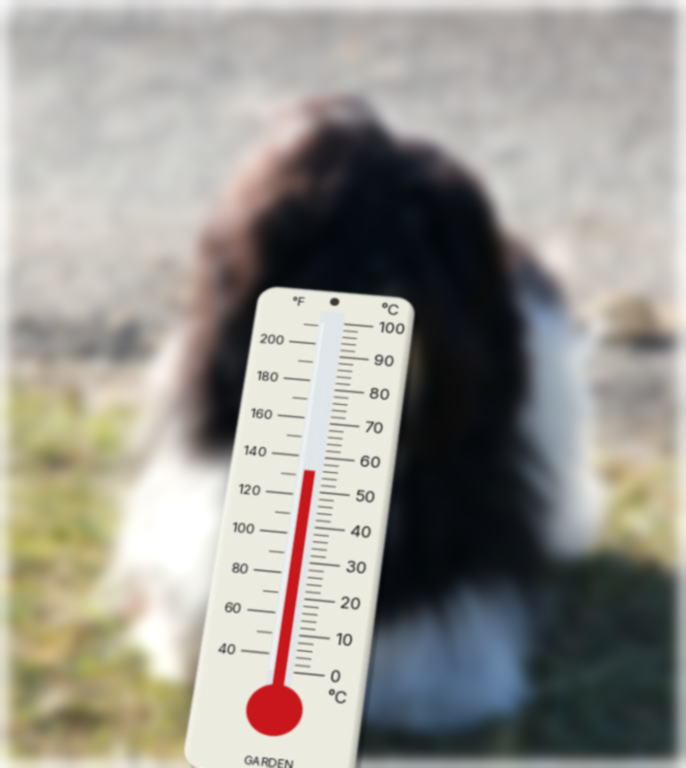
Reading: value=56 unit=°C
